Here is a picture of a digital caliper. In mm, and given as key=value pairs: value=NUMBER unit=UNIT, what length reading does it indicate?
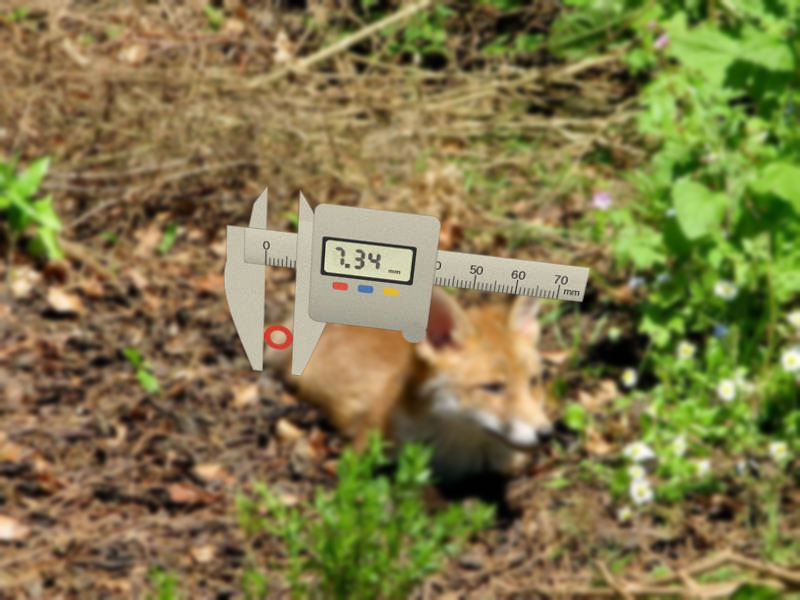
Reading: value=7.34 unit=mm
